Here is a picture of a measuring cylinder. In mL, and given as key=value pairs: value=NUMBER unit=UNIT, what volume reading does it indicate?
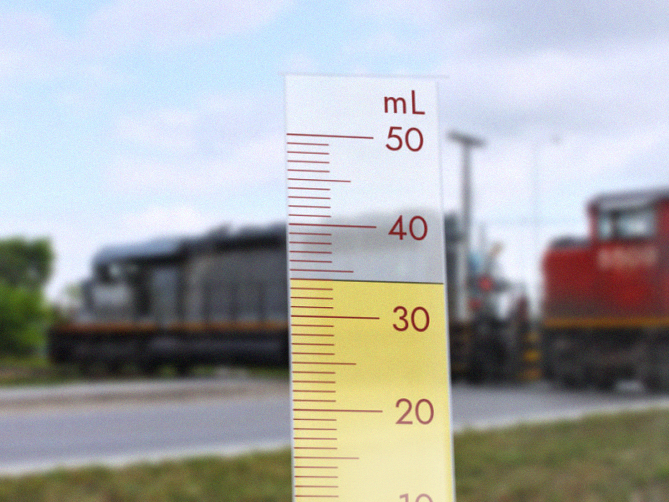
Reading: value=34 unit=mL
